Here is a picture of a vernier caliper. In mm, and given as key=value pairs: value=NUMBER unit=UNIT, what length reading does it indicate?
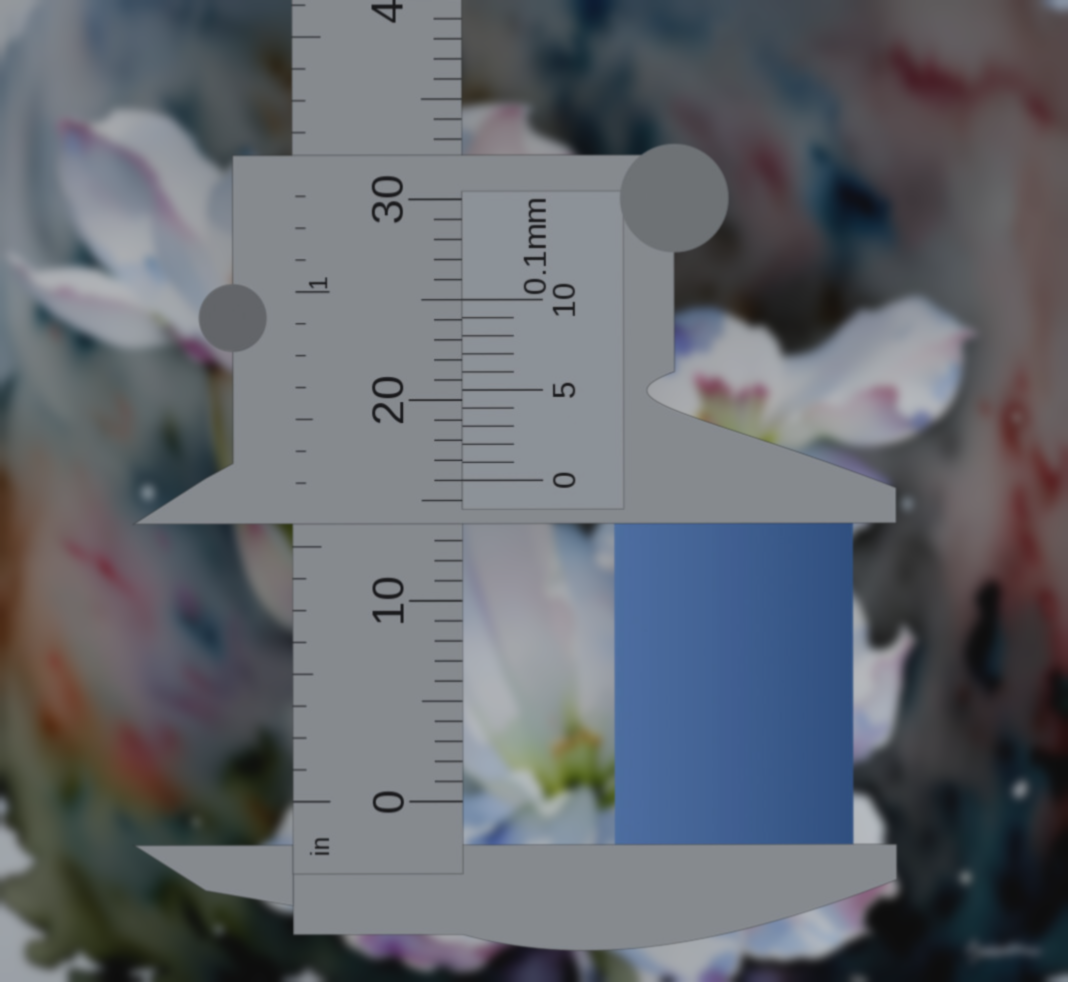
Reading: value=16.0 unit=mm
